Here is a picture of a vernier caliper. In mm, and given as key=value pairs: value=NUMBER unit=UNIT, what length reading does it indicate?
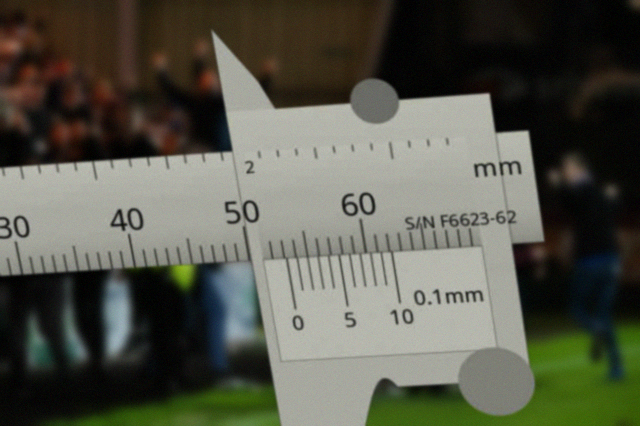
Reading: value=53.2 unit=mm
